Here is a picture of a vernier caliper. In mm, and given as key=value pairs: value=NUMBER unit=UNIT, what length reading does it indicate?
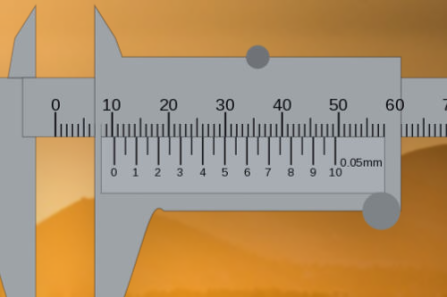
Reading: value=10.4 unit=mm
